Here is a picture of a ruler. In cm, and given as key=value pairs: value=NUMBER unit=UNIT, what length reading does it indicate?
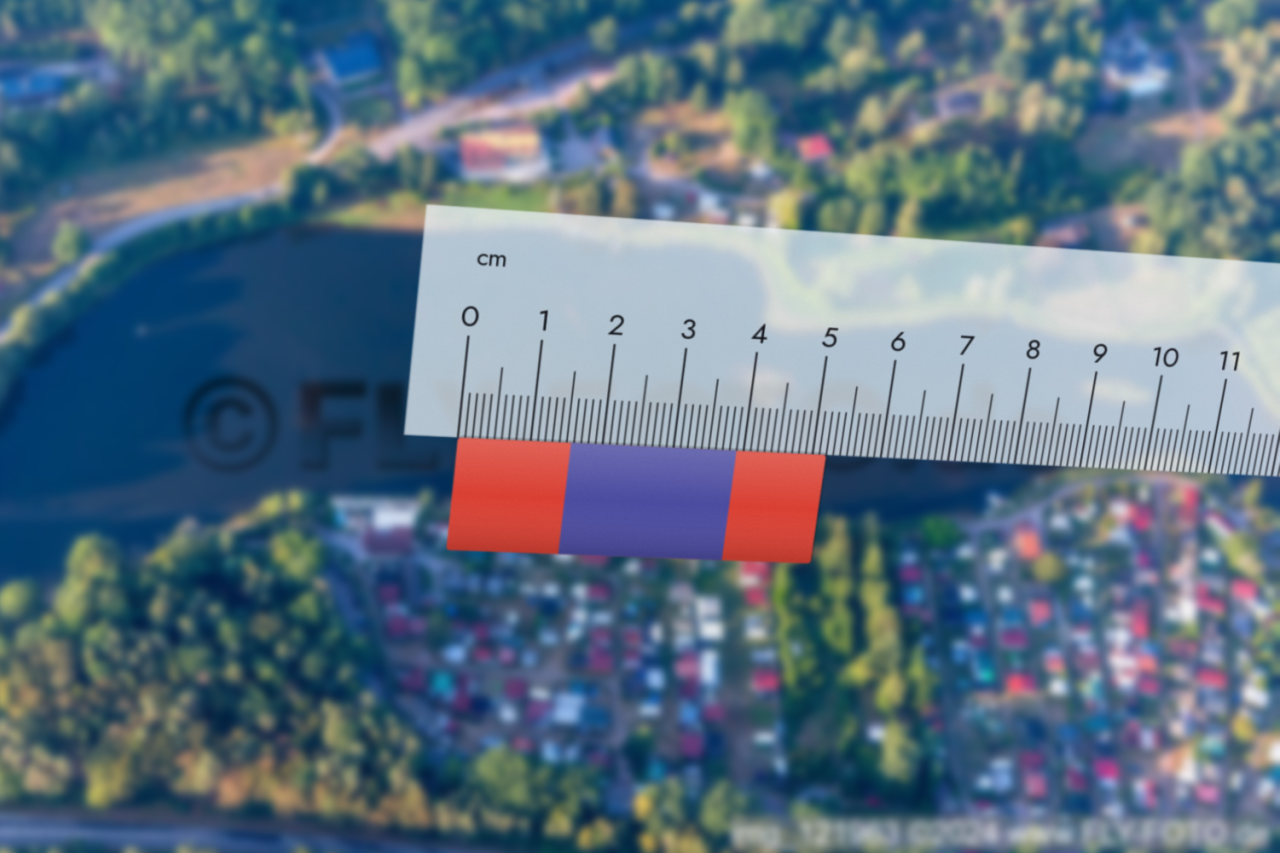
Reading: value=5.2 unit=cm
